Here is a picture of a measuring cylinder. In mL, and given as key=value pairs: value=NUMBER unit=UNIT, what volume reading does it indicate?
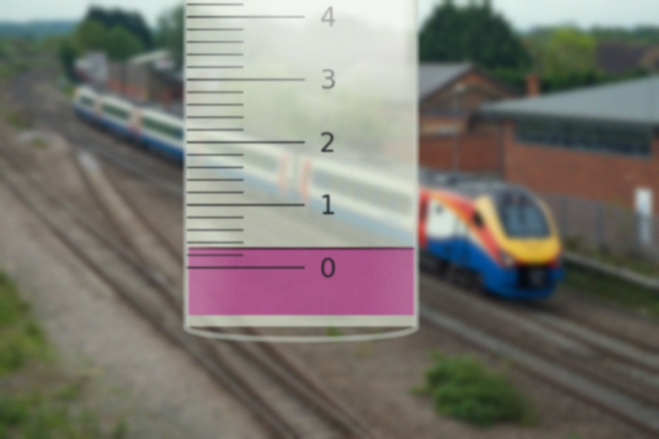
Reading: value=0.3 unit=mL
